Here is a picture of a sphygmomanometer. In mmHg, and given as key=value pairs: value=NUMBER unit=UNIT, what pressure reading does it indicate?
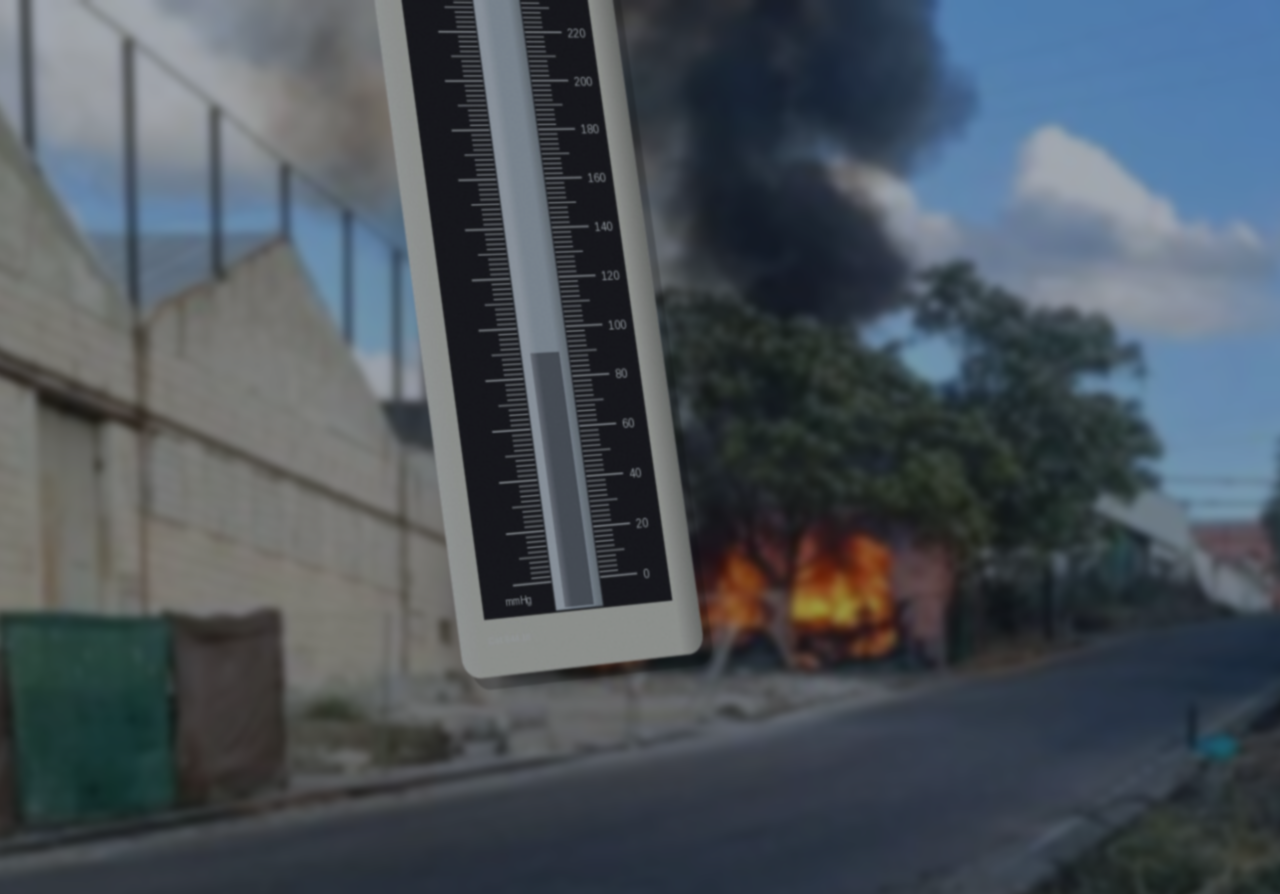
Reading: value=90 unit=mmHg
